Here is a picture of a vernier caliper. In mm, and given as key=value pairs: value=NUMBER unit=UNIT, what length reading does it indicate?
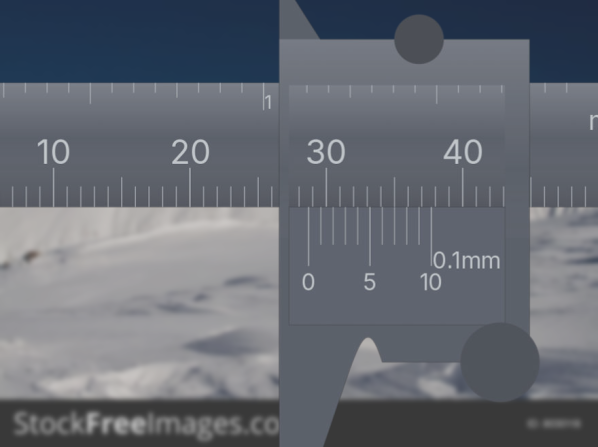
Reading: value=28.7 unit=mm
